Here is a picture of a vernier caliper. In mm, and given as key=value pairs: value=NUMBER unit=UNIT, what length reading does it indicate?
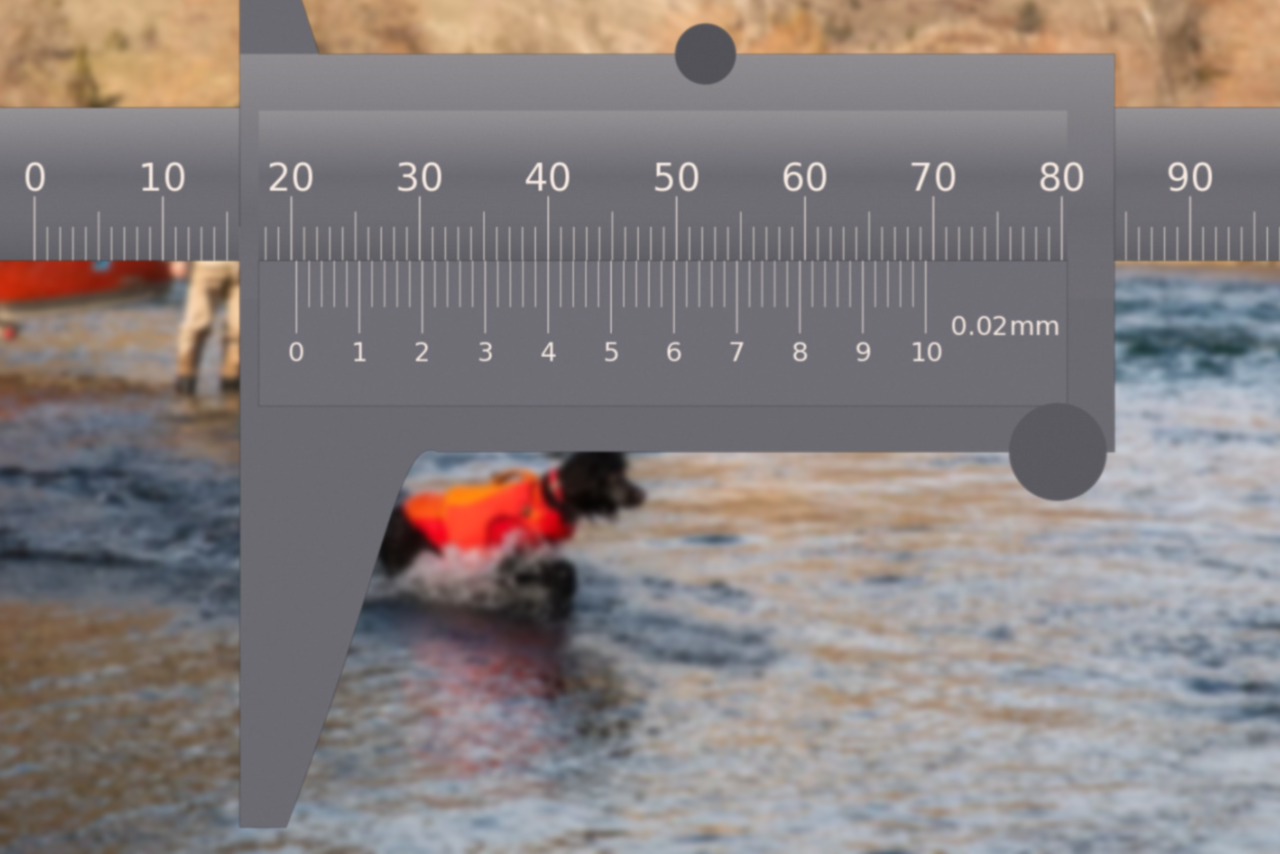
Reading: value=20.4 unit=mm
